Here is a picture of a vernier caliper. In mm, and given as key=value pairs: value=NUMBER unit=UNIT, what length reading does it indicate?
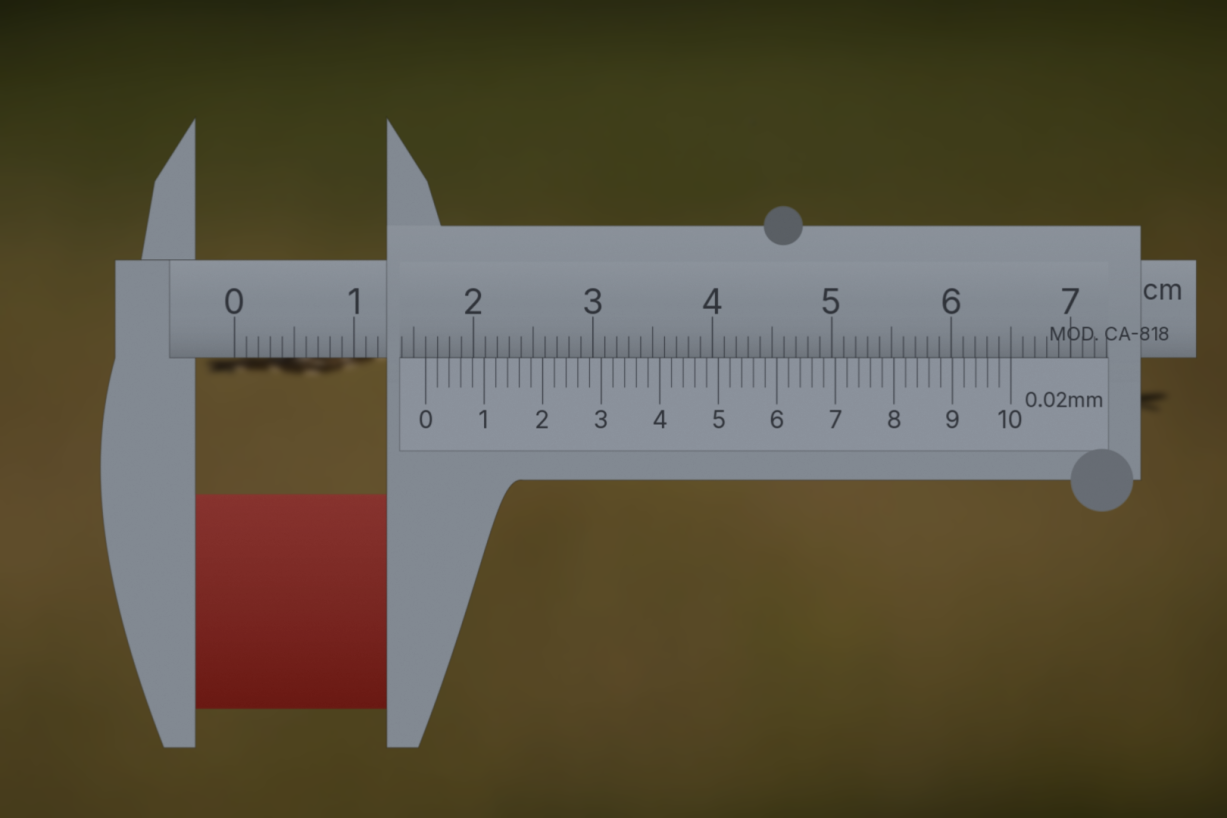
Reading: value=16.0 unit=mm
